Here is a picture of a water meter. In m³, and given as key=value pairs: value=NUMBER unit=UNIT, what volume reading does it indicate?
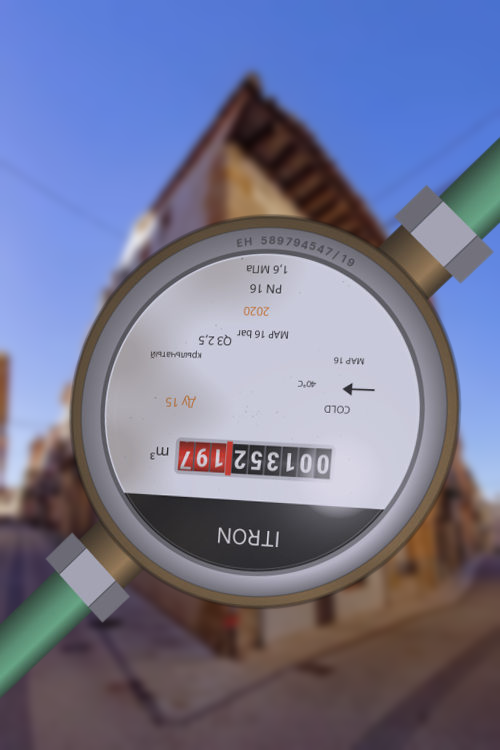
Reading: value=1352.197 unit=m³
